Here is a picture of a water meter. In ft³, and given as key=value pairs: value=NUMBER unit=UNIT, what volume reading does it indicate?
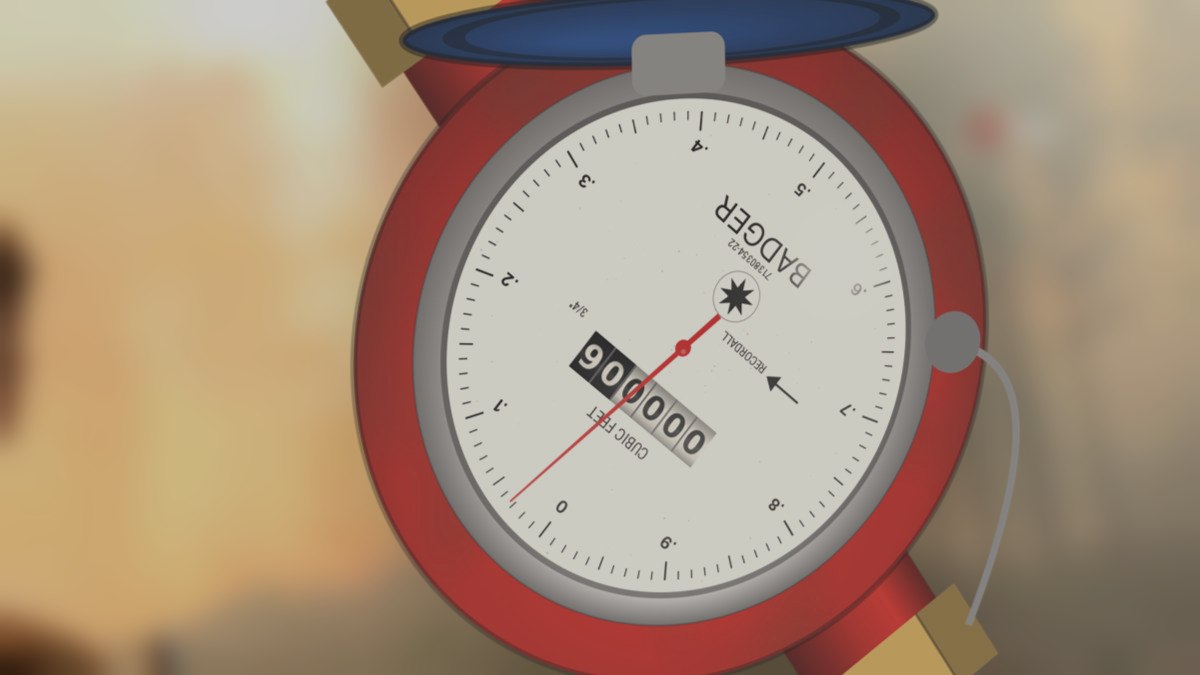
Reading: value=6.03 unit=ft³
